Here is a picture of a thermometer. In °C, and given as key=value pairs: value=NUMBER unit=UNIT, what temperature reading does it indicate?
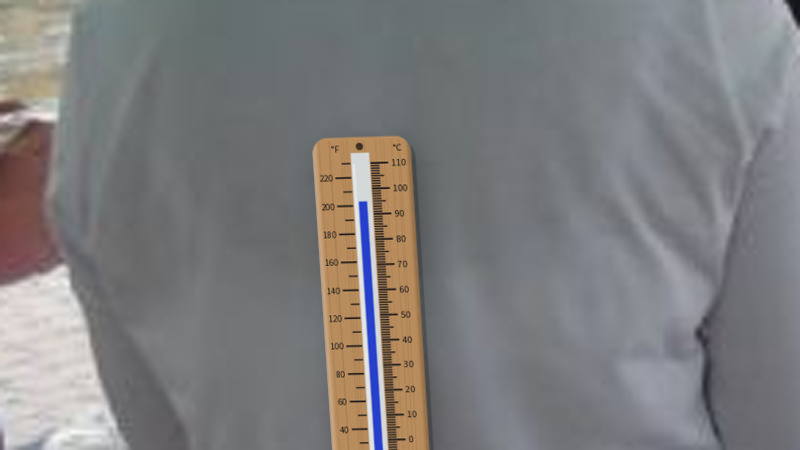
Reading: value=95 unit=°C
